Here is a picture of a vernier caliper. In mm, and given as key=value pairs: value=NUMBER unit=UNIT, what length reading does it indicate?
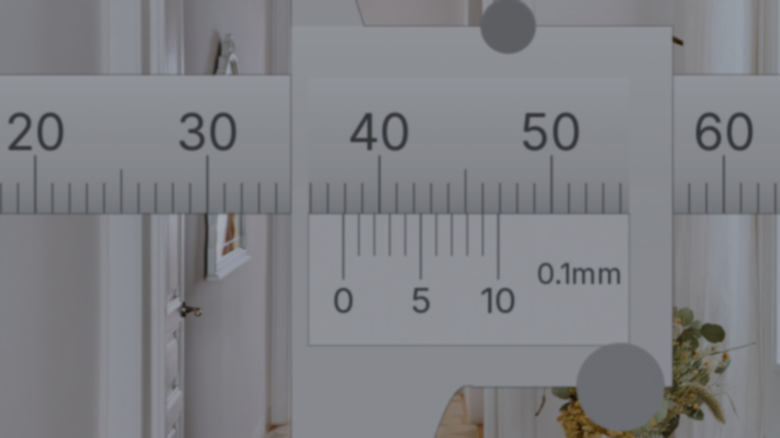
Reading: value=37.9 unit=mm
